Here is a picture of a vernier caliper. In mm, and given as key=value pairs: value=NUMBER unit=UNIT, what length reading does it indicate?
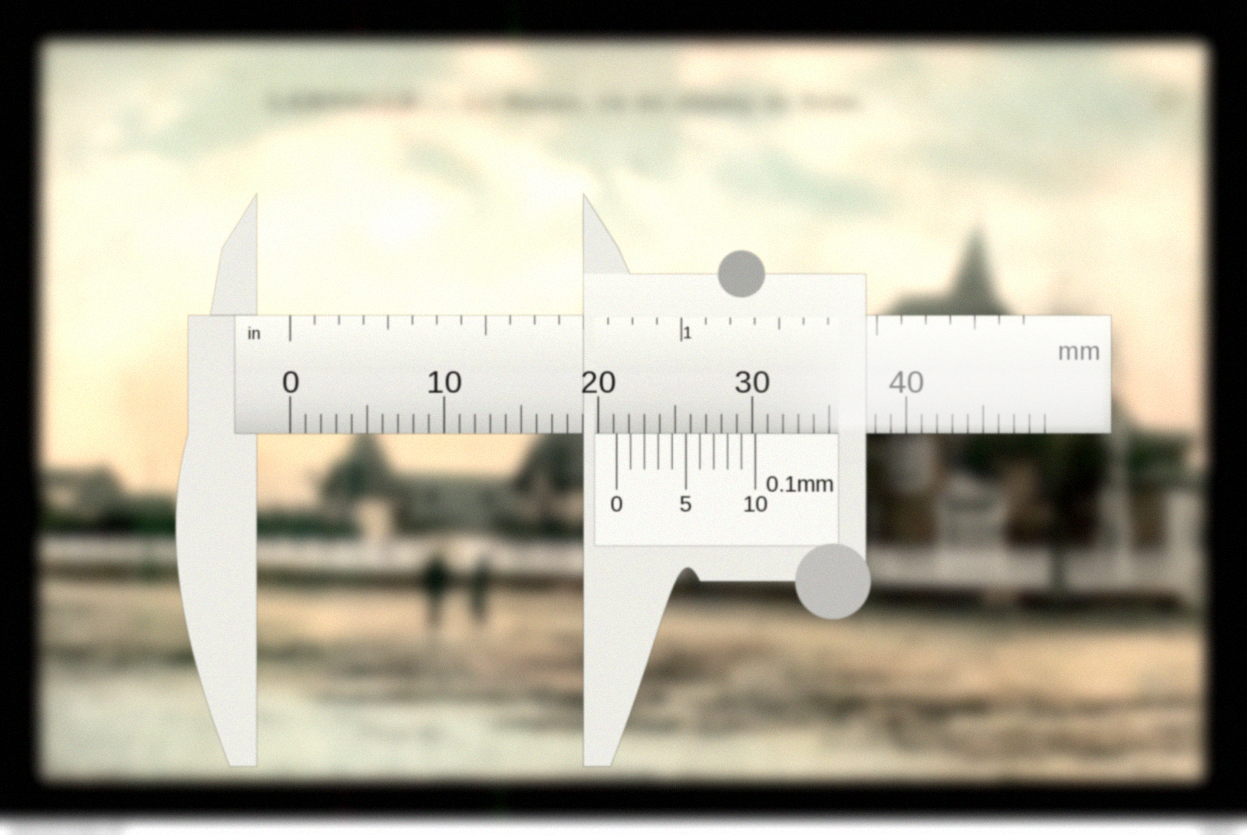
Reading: value=21.2 unit=mm
